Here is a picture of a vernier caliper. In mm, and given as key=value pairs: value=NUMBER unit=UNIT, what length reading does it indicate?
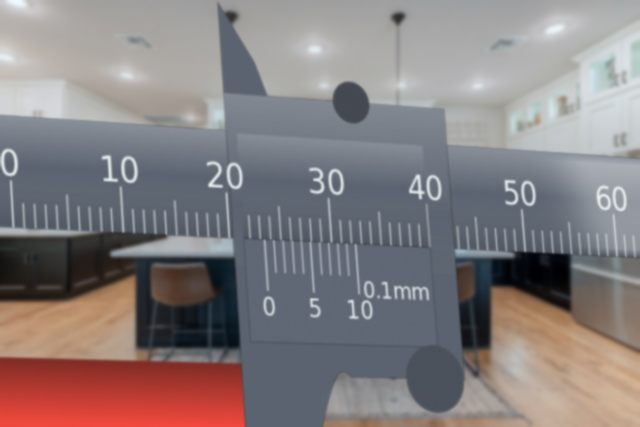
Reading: value=23.4 unit=mm
